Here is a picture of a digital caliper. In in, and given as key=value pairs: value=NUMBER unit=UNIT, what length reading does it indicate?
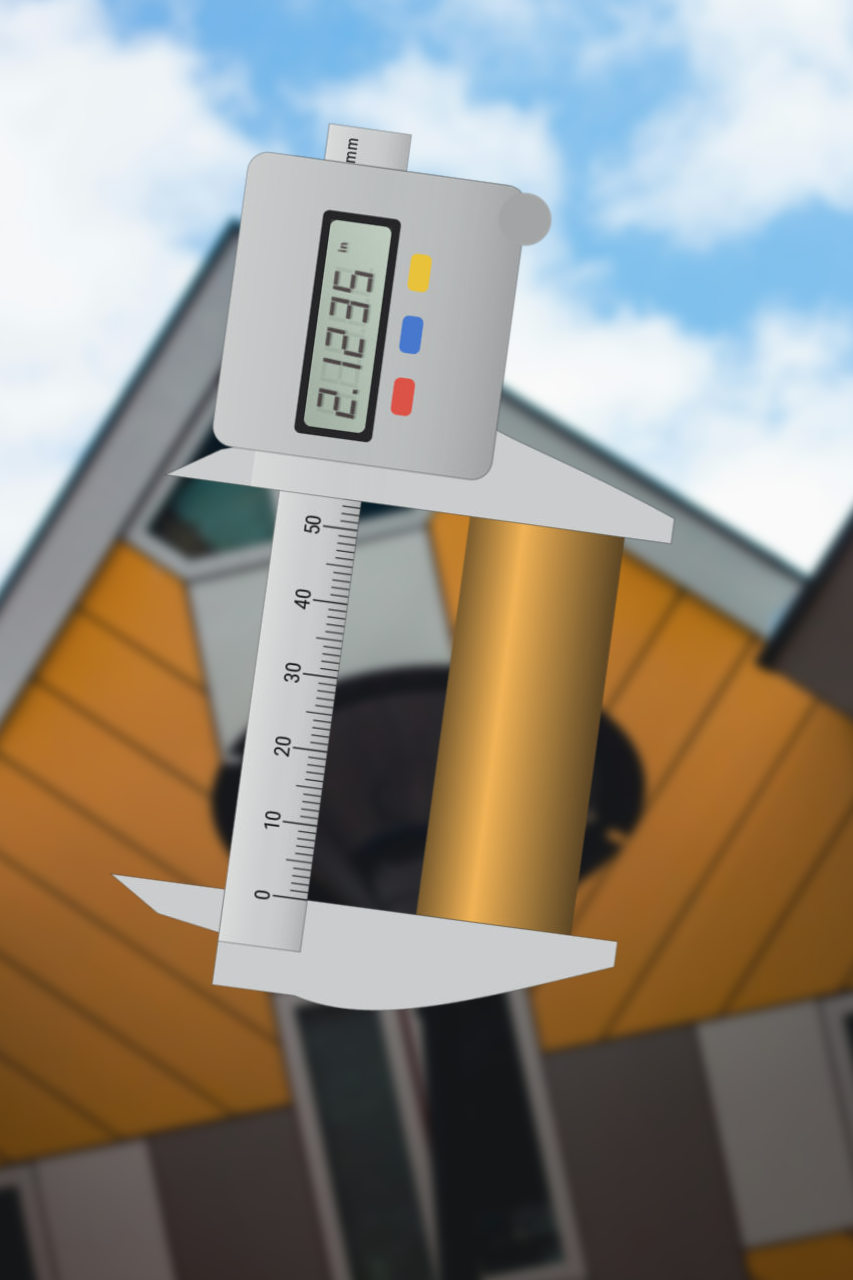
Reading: value=2.1235 unit=in
